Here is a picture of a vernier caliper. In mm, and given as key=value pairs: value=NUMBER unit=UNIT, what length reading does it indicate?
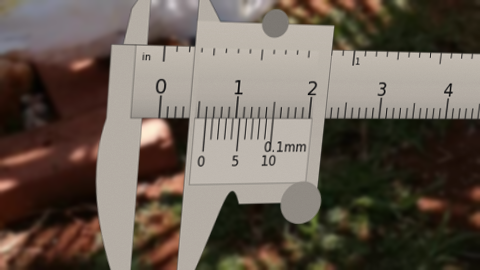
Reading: value=6.0 unit=mm
